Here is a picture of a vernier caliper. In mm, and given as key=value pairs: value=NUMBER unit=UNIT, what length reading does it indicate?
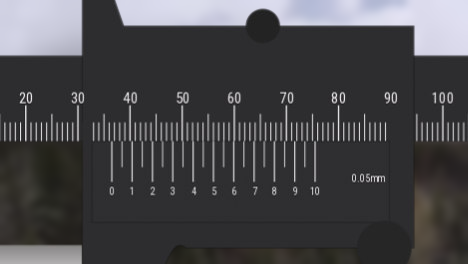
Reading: value=36.5 unit=mm
